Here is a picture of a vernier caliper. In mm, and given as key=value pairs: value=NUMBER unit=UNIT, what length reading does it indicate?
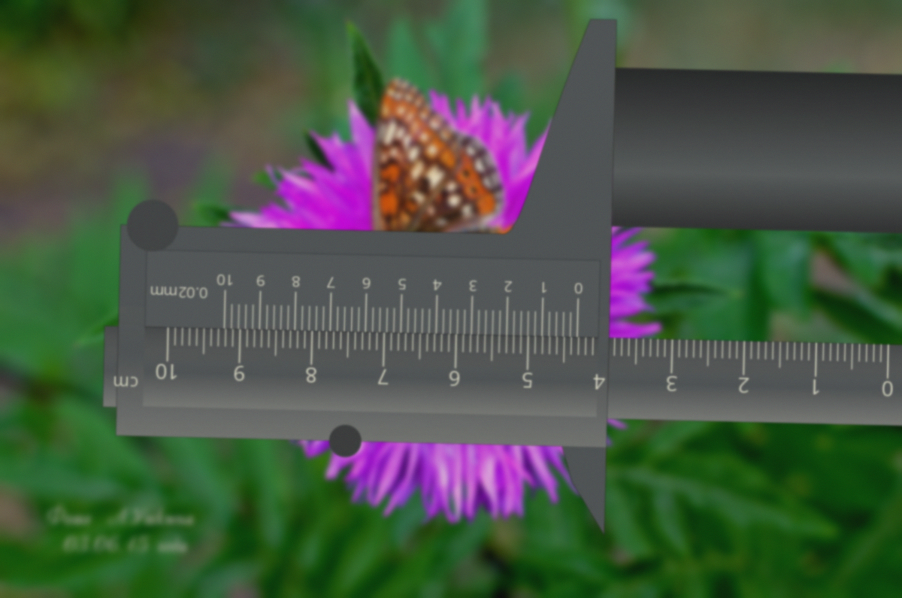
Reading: value=43.2 unit=mm
